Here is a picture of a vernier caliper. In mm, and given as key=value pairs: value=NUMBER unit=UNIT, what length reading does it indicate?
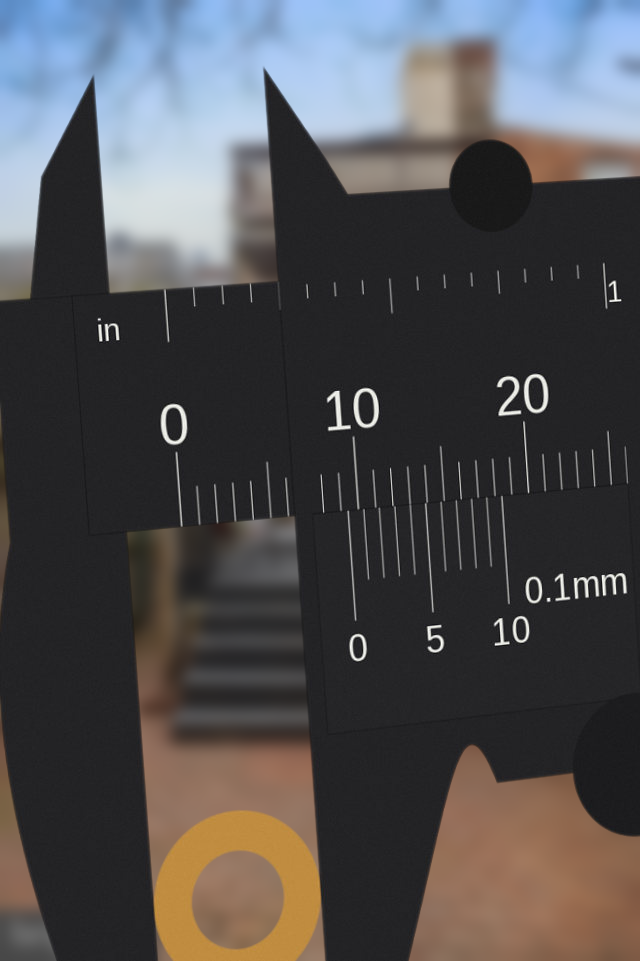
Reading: value=9.4 unit=mm
